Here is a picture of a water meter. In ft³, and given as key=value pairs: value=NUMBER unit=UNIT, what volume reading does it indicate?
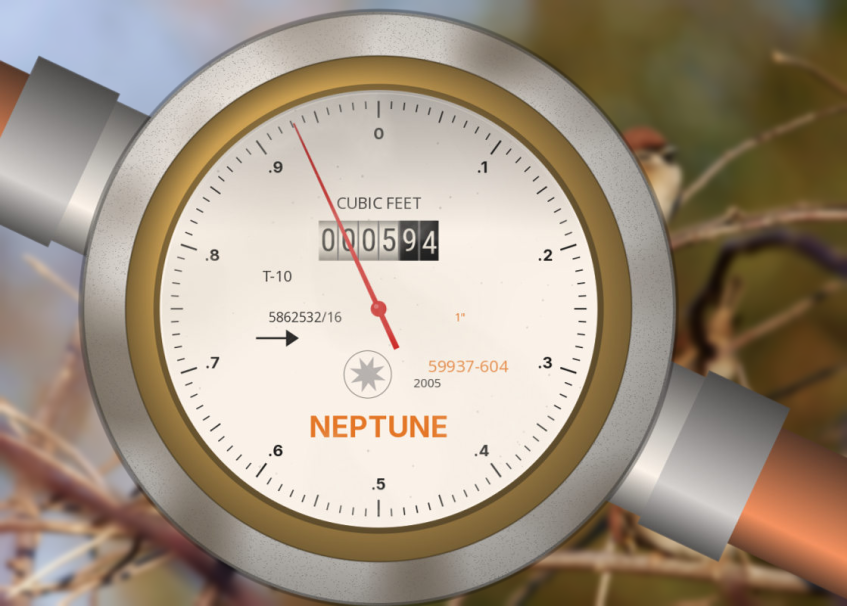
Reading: value=593.93 unit=ft³
